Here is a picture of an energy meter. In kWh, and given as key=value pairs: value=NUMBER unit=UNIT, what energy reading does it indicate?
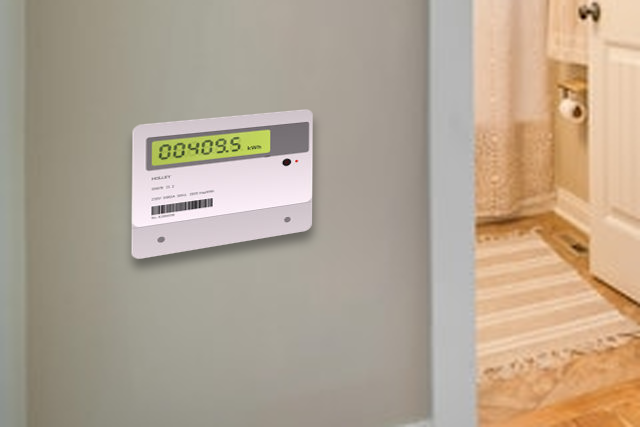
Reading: value=409.5 unit=kWh
